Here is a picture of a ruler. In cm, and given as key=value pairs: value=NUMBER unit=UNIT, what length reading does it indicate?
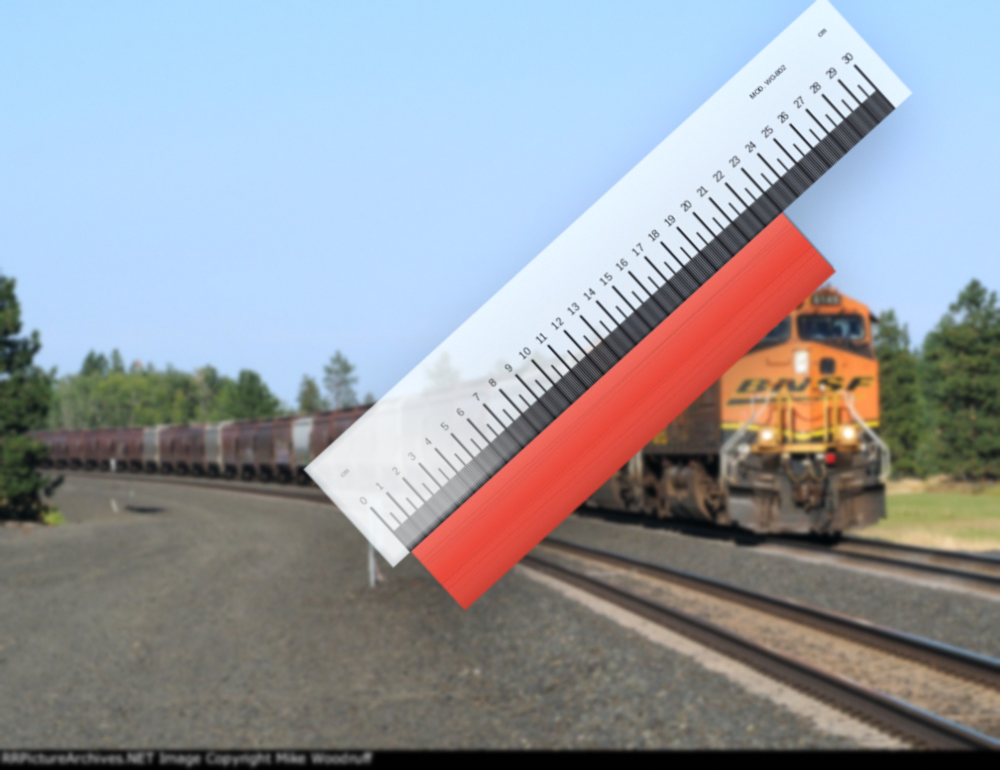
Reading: value=23 unit=cm
